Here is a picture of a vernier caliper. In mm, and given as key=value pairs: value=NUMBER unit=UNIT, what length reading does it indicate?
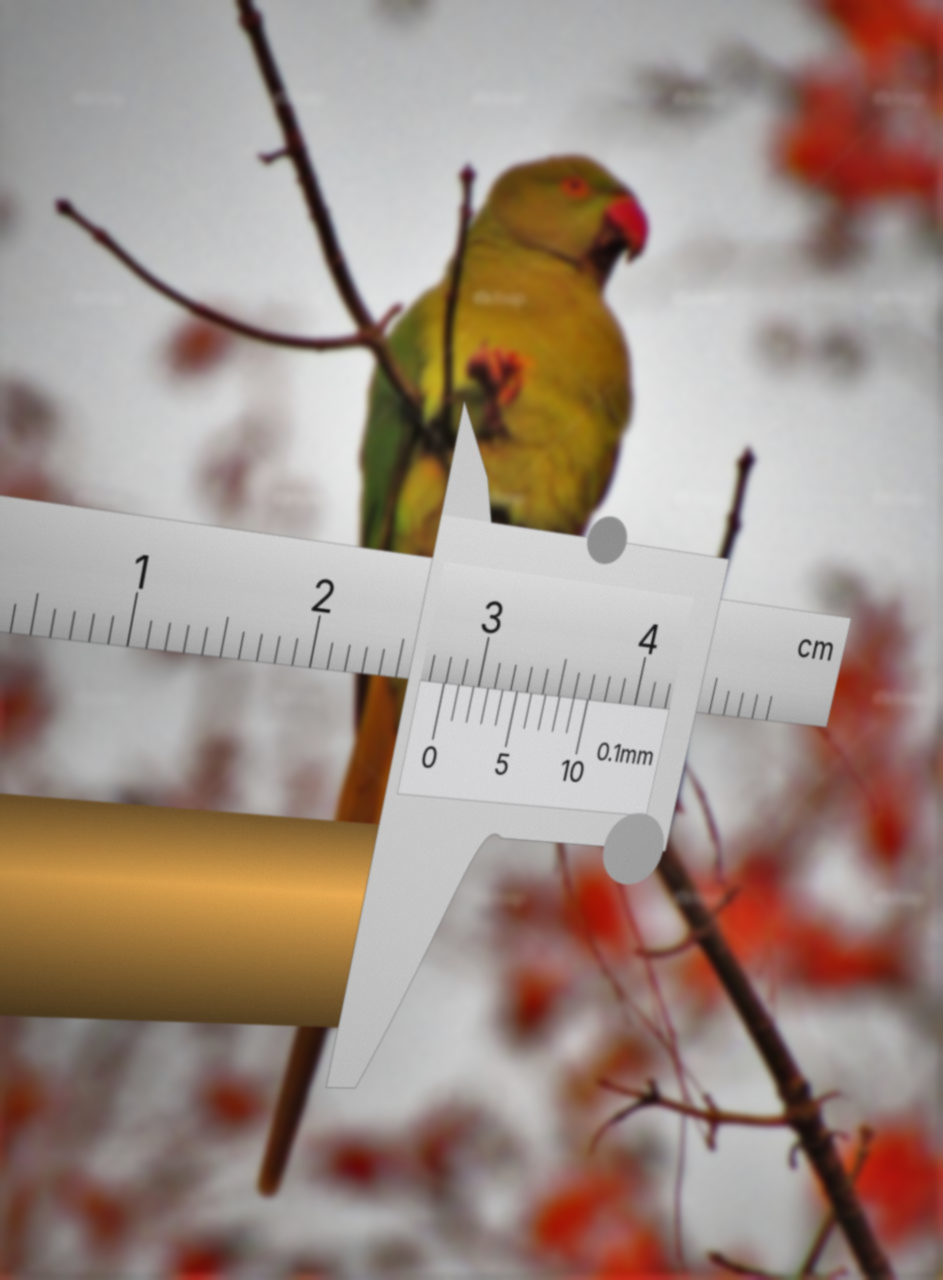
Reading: value=27.9 unit=mm
